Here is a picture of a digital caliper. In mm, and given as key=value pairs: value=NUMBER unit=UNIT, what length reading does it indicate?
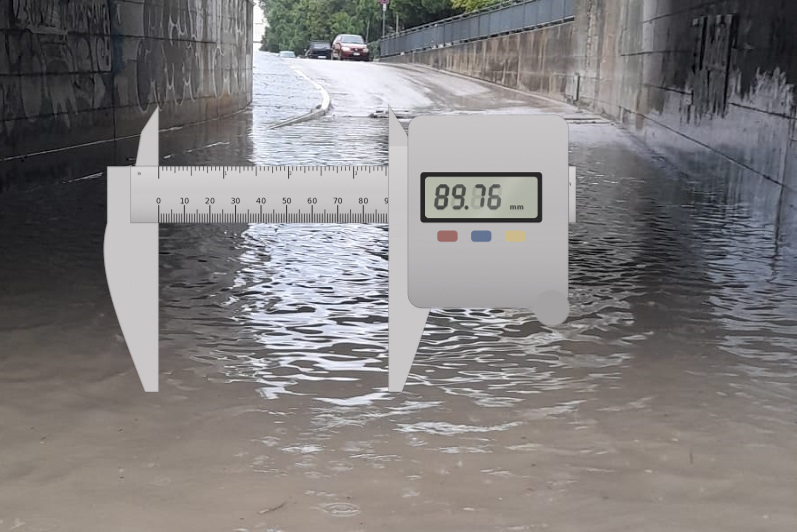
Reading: value=89.76 unit=mm
